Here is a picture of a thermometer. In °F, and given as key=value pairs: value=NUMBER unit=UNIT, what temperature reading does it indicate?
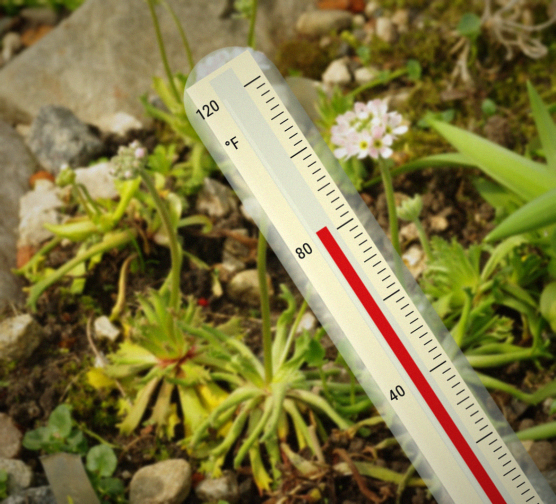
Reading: value=82 unit=°F
